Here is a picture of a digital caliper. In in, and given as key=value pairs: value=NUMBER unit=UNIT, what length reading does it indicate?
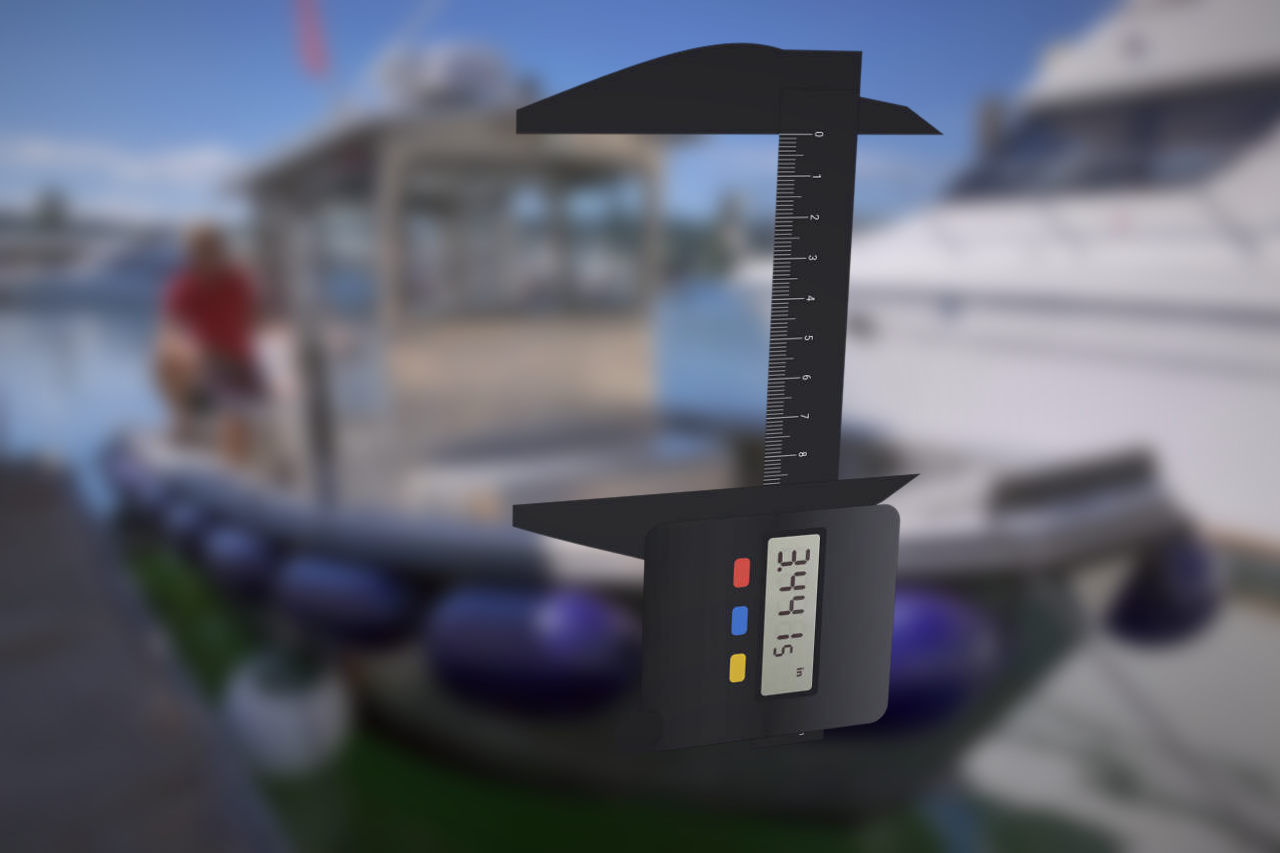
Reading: value=3.4415 unit=in
